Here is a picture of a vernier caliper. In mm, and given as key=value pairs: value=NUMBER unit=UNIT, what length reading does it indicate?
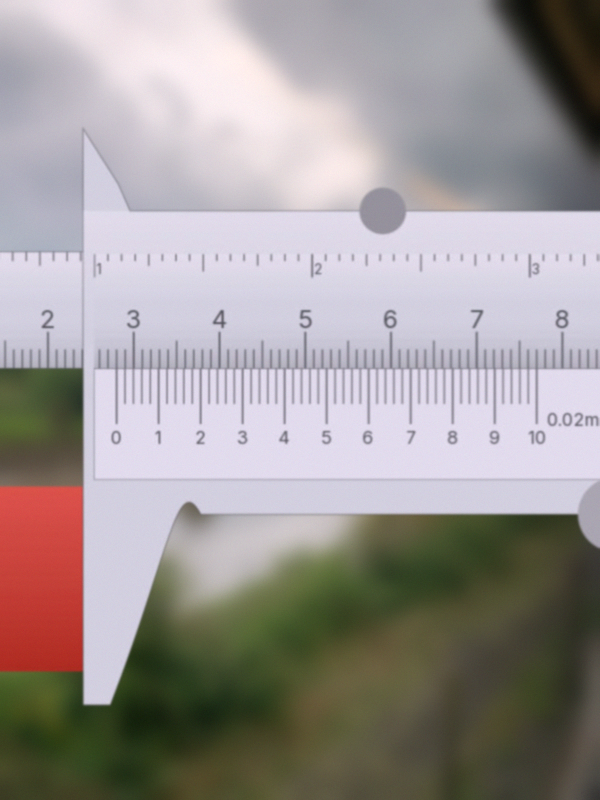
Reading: value=28.0 unit=mm
